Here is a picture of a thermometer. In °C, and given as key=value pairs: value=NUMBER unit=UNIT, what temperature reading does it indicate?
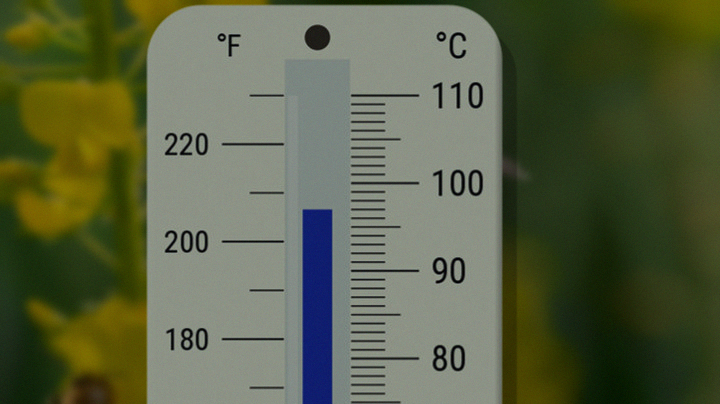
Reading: value=97 unit=°C
